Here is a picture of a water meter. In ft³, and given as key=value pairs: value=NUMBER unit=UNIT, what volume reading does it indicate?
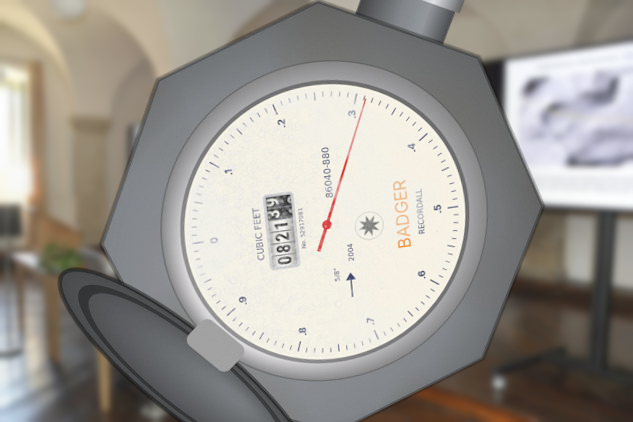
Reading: value=82139.31 unit=ft³
